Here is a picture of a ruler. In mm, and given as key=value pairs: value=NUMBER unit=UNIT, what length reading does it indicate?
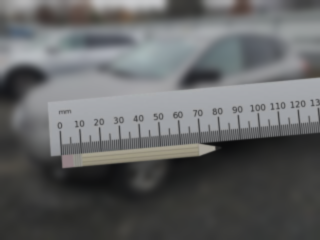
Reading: value=80 unit=mm
